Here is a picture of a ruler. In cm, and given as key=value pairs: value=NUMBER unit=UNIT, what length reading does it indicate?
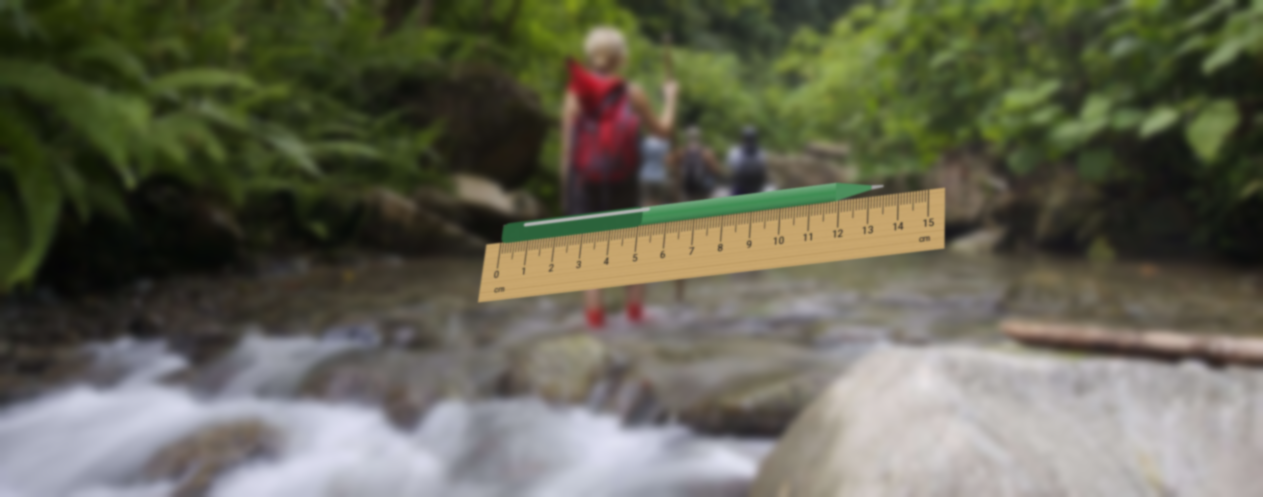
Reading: value=13.5 unit=cm
